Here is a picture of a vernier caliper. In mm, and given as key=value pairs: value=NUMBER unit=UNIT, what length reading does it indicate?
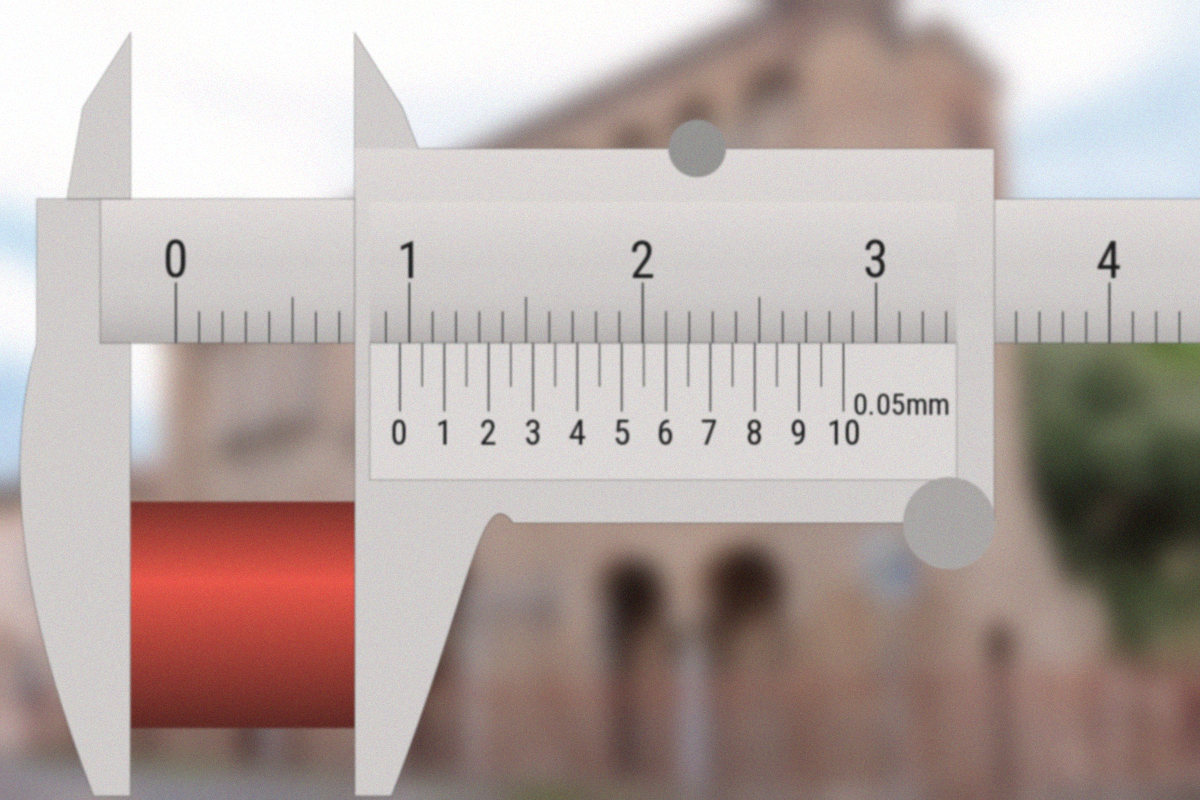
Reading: value=9.6 unit=mm
